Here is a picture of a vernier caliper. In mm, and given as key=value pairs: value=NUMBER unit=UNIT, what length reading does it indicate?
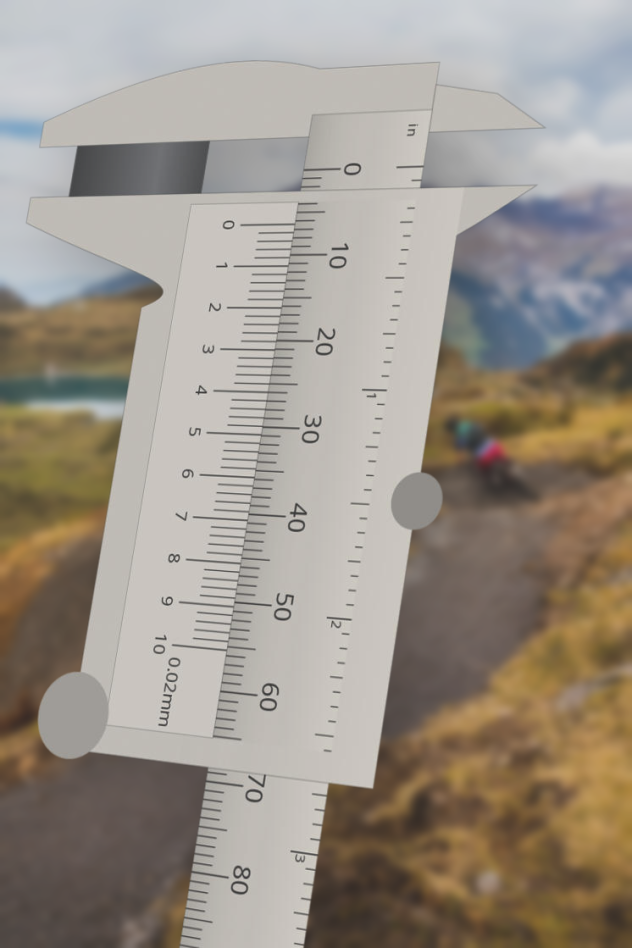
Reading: value=6.4 unit=mm
